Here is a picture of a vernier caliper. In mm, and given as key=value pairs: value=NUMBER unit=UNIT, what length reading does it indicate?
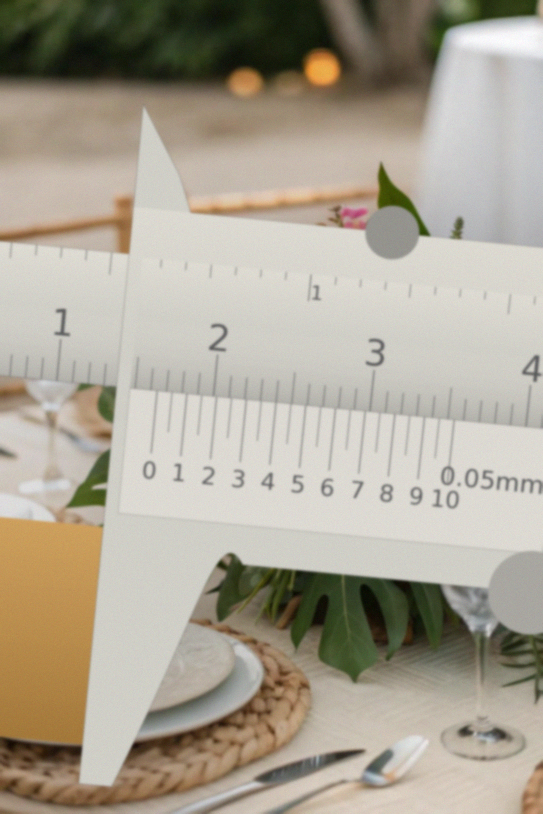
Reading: value=16.4 unit=mm
